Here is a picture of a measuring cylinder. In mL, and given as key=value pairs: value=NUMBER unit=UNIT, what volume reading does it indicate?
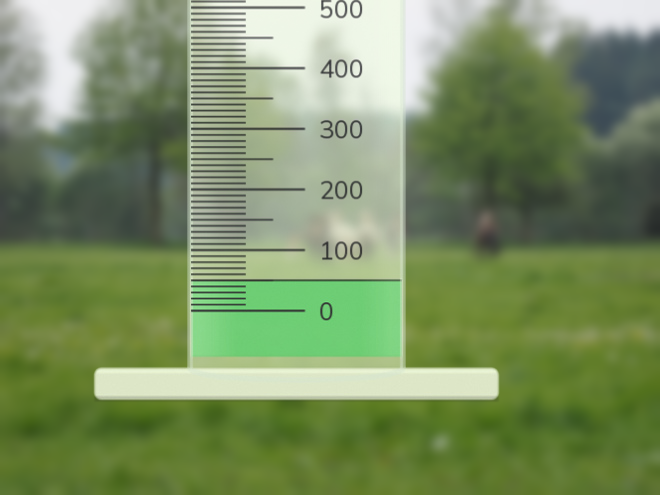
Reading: value=50 unit=mL
